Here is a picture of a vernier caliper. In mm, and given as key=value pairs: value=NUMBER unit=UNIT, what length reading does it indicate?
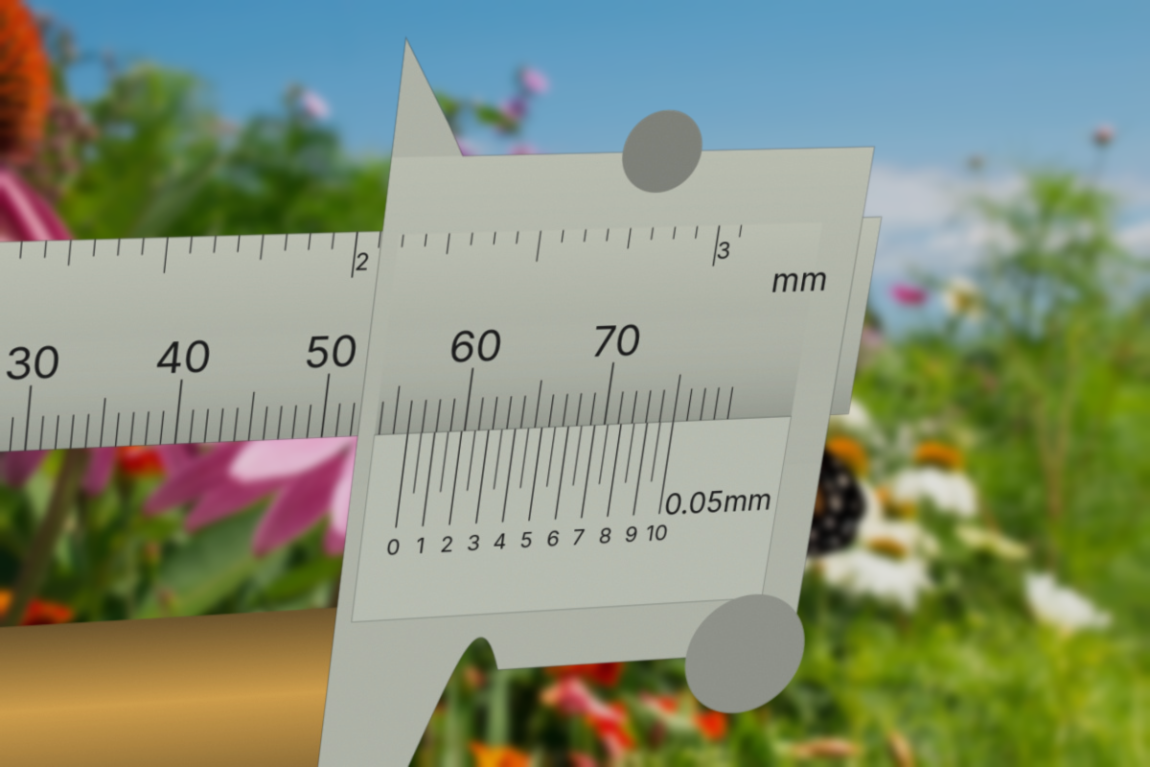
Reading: value=56.0 unit=mm
